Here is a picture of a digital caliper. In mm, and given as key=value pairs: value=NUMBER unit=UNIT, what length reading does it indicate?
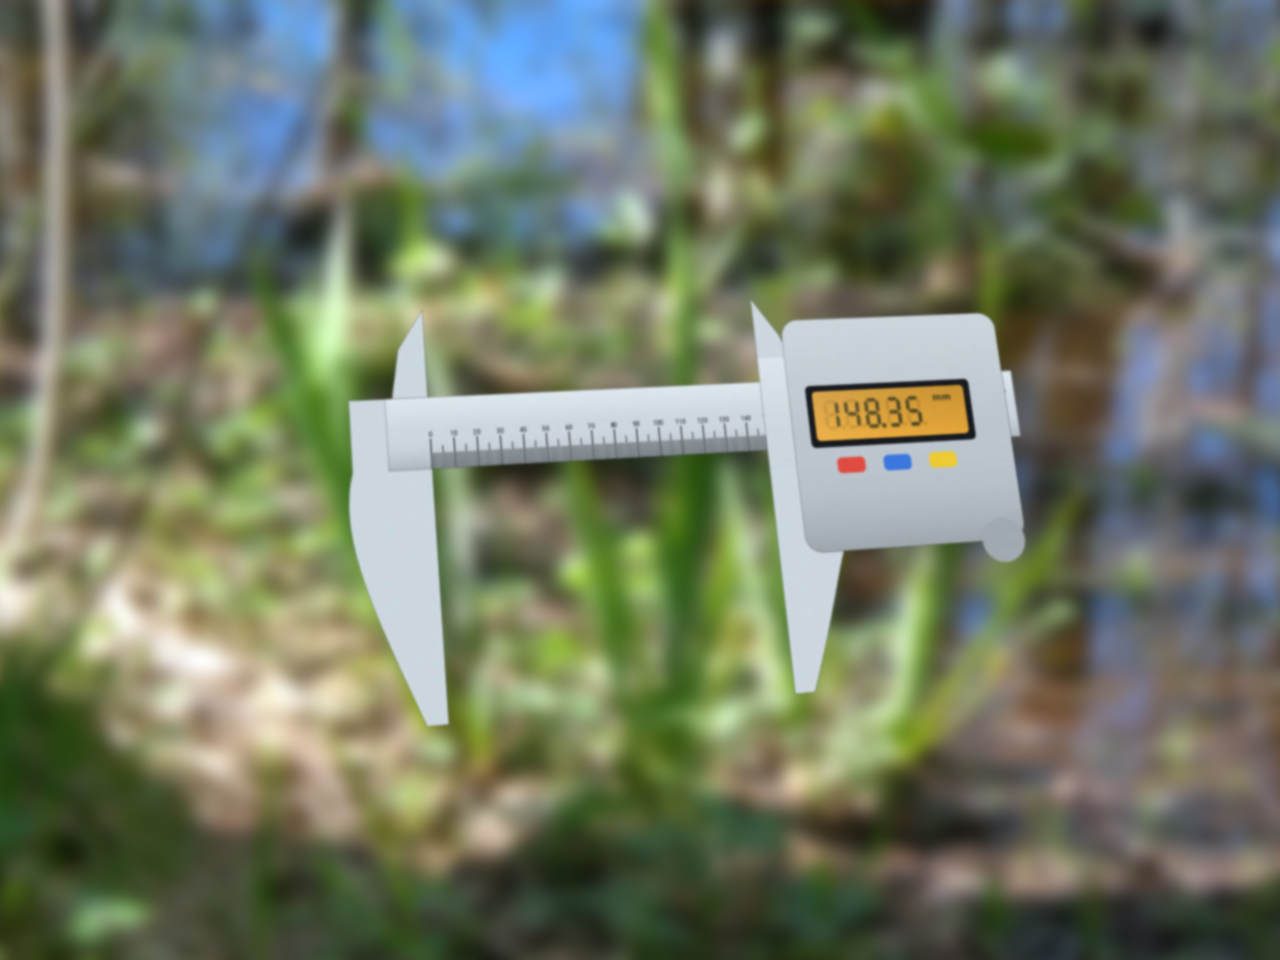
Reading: value=148.35 unit=mm
